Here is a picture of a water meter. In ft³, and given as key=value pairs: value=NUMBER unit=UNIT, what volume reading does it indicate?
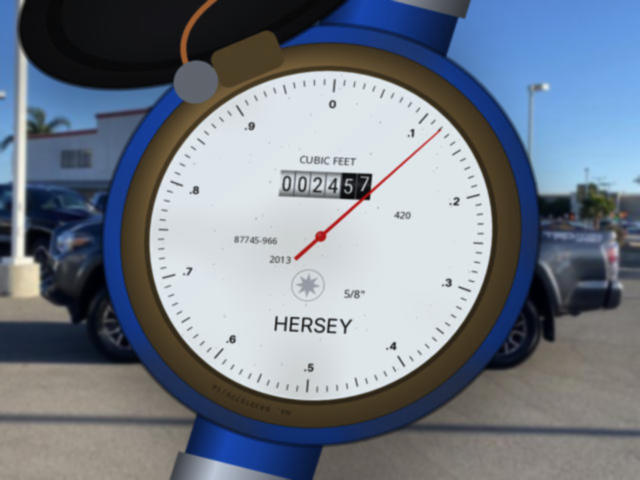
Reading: value=2457.12 unit=ft³
